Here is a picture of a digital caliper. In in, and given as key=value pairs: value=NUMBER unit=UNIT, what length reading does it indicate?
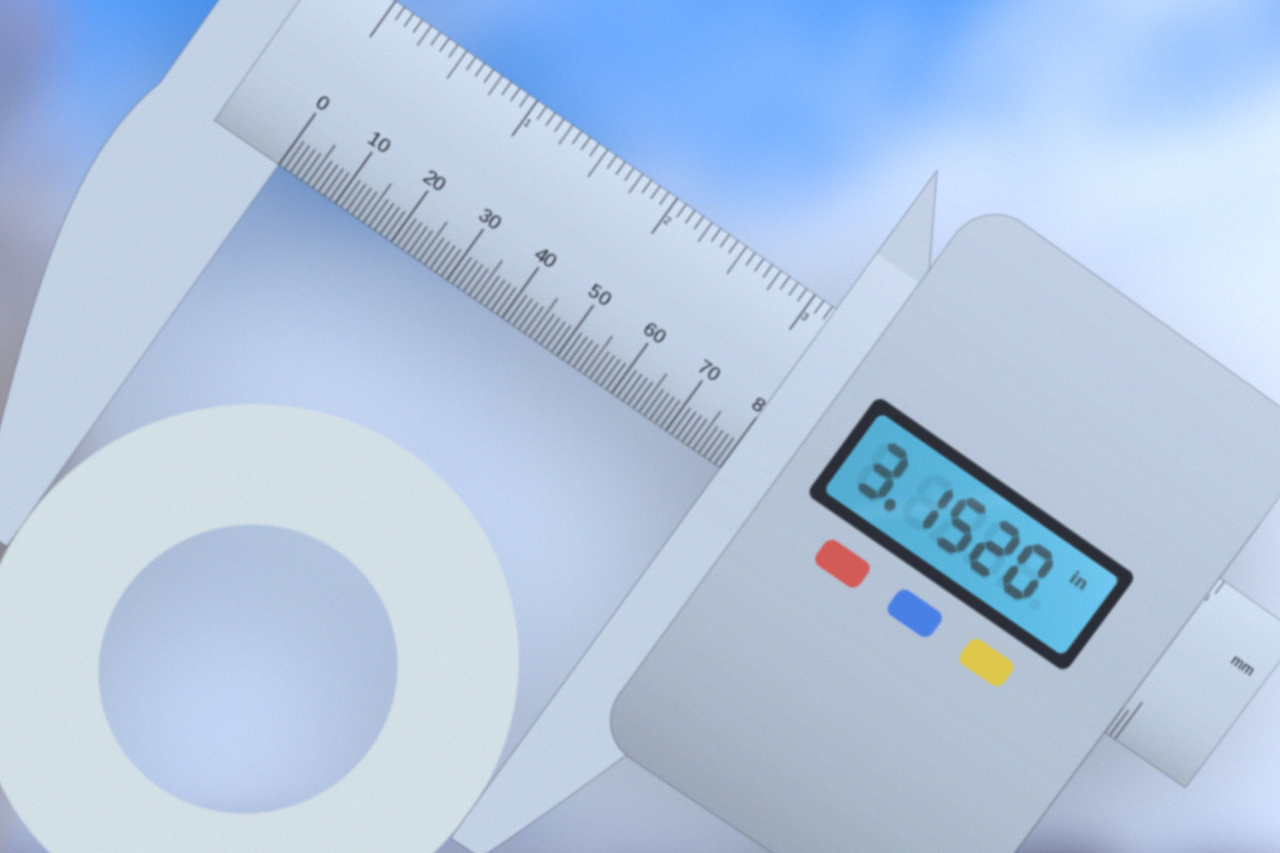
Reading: value=3.1520 unit=in
